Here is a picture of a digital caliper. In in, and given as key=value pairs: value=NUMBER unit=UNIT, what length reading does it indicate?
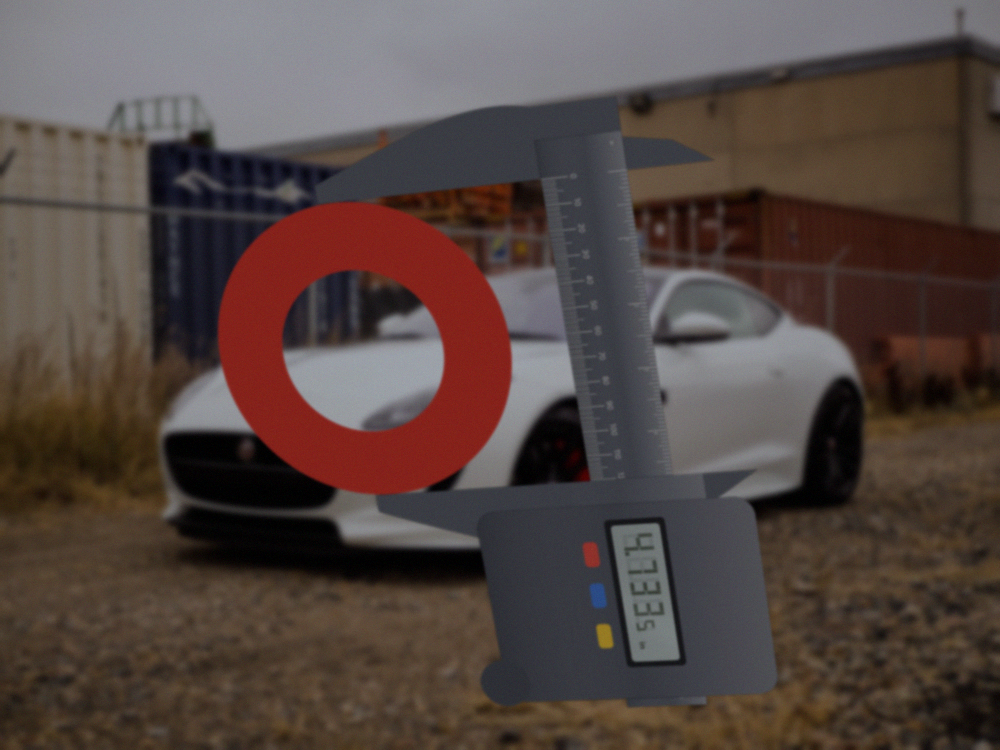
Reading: value=4.7335 unit=in
